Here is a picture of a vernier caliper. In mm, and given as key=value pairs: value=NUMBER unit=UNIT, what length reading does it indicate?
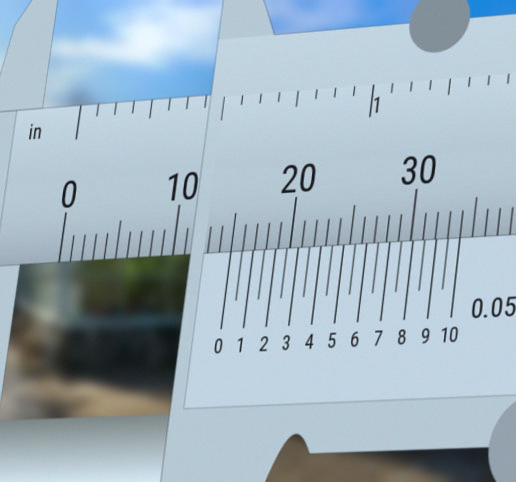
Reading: value=15.0 unit=mm
